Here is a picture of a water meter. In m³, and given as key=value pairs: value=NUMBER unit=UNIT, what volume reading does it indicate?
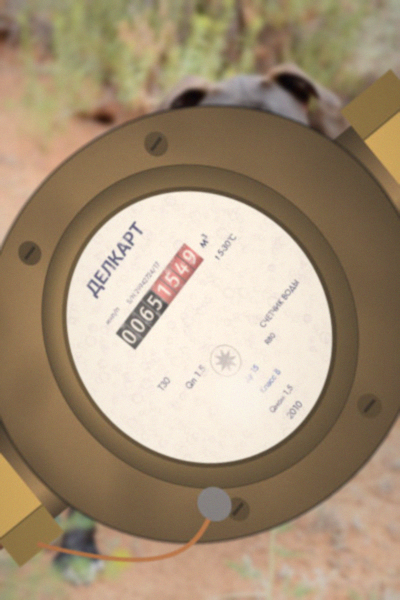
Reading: value=65.1549 unit=m³
